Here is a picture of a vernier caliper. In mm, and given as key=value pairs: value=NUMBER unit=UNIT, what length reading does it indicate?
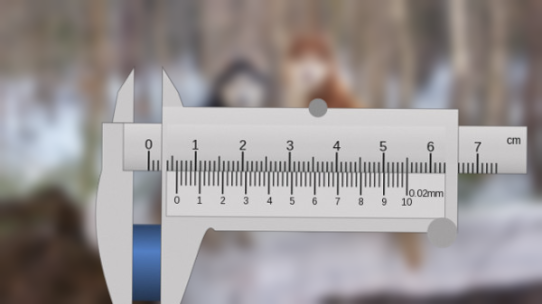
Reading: value=6.0 unit=mm
